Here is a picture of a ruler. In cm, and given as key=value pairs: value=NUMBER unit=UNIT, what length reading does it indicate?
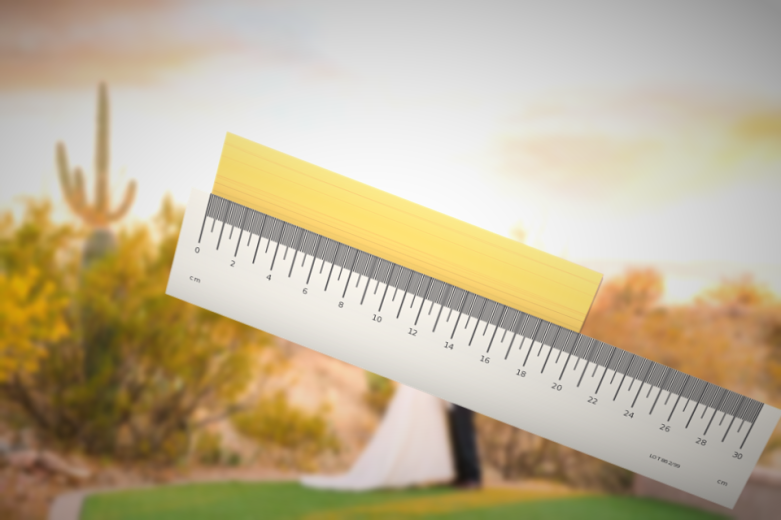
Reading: value=20 unit=cm
